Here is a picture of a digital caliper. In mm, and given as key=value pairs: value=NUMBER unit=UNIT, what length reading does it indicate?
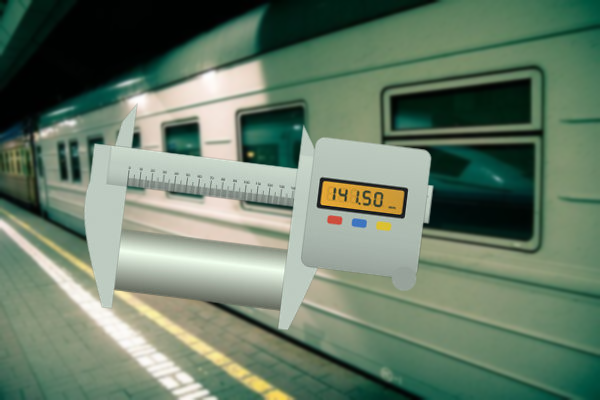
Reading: value=141.50 unit=mm
